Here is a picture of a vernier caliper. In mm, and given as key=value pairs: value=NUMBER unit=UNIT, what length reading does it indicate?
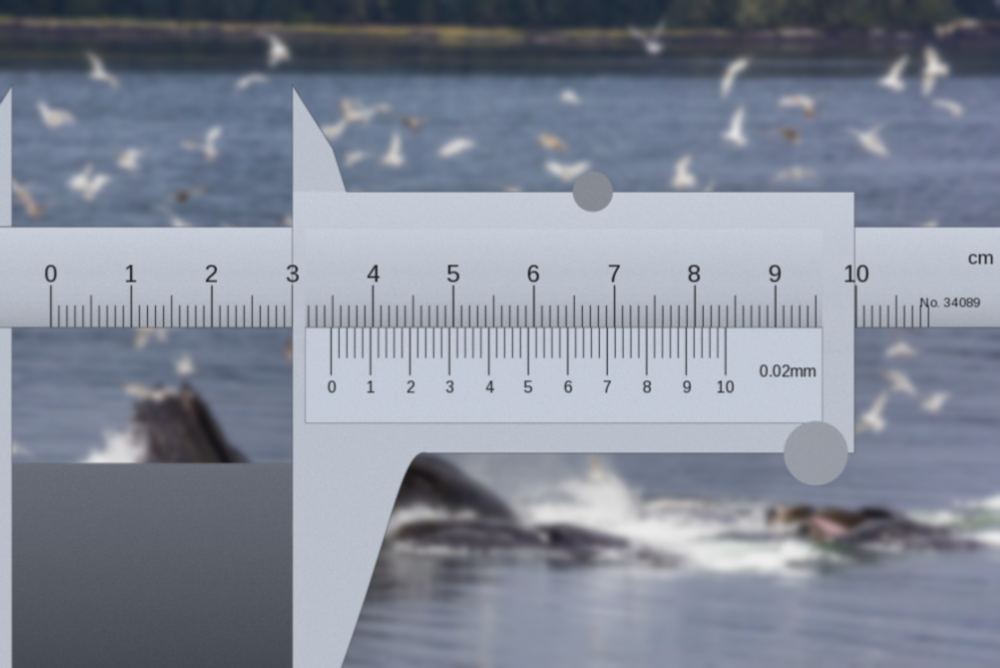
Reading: value=34.8 unit=mm
